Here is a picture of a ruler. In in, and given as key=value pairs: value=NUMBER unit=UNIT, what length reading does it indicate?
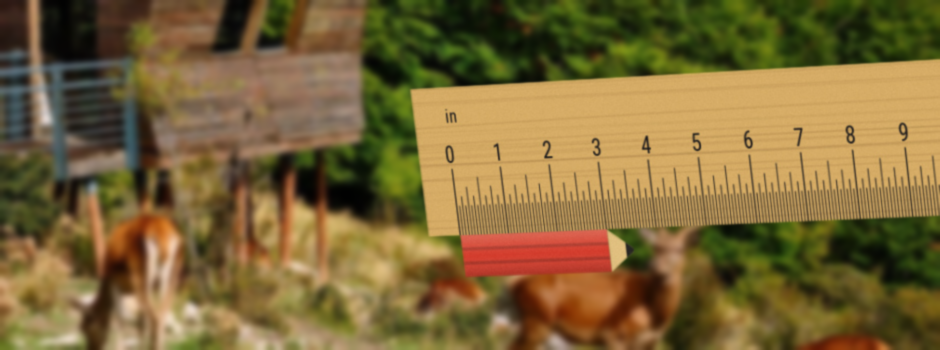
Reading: value=3.5 unit=in
